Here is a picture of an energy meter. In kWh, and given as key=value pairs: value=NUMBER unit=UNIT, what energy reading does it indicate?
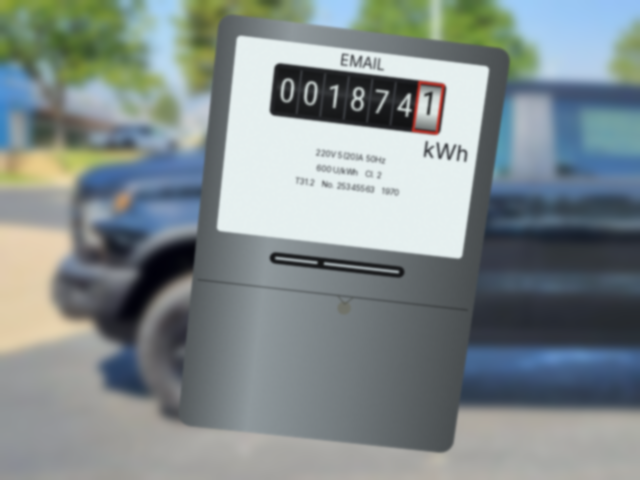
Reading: value=1874.1 unit=kWh
